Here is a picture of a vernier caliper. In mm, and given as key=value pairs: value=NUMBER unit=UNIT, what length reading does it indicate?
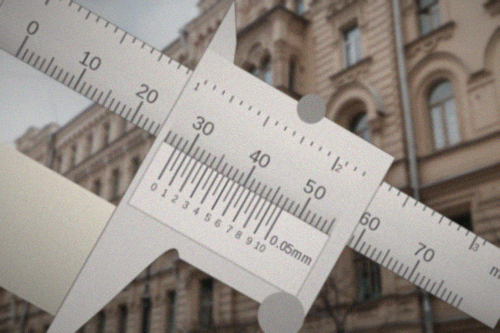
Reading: value=28.0 unit=mm
